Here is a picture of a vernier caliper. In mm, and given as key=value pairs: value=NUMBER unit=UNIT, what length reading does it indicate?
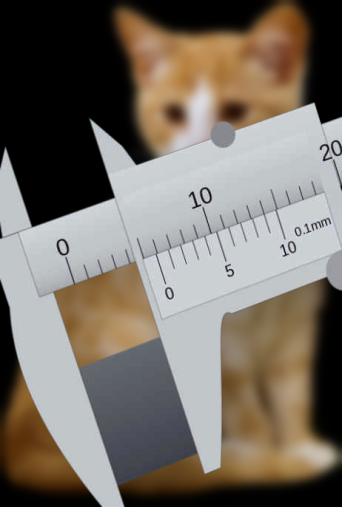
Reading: value=5.9 unit=mm
